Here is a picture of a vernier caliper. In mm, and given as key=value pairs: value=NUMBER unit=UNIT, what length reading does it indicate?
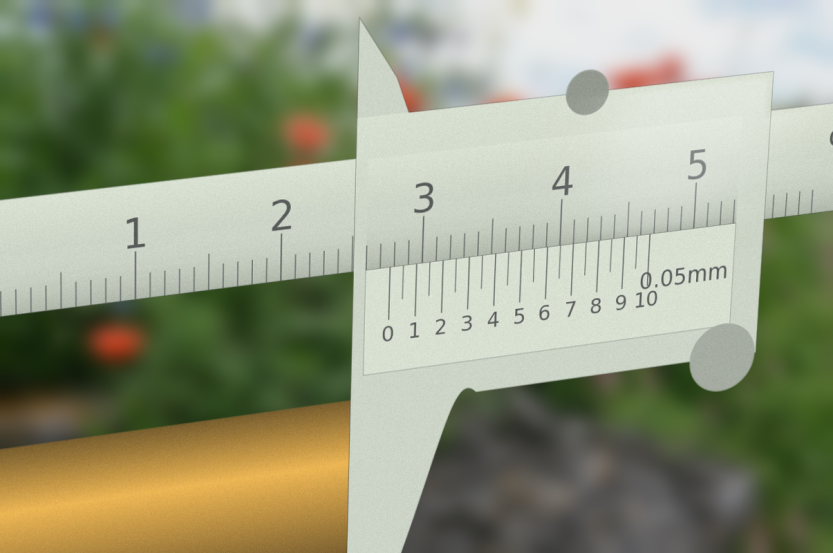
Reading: value=27.7 unit=mm
